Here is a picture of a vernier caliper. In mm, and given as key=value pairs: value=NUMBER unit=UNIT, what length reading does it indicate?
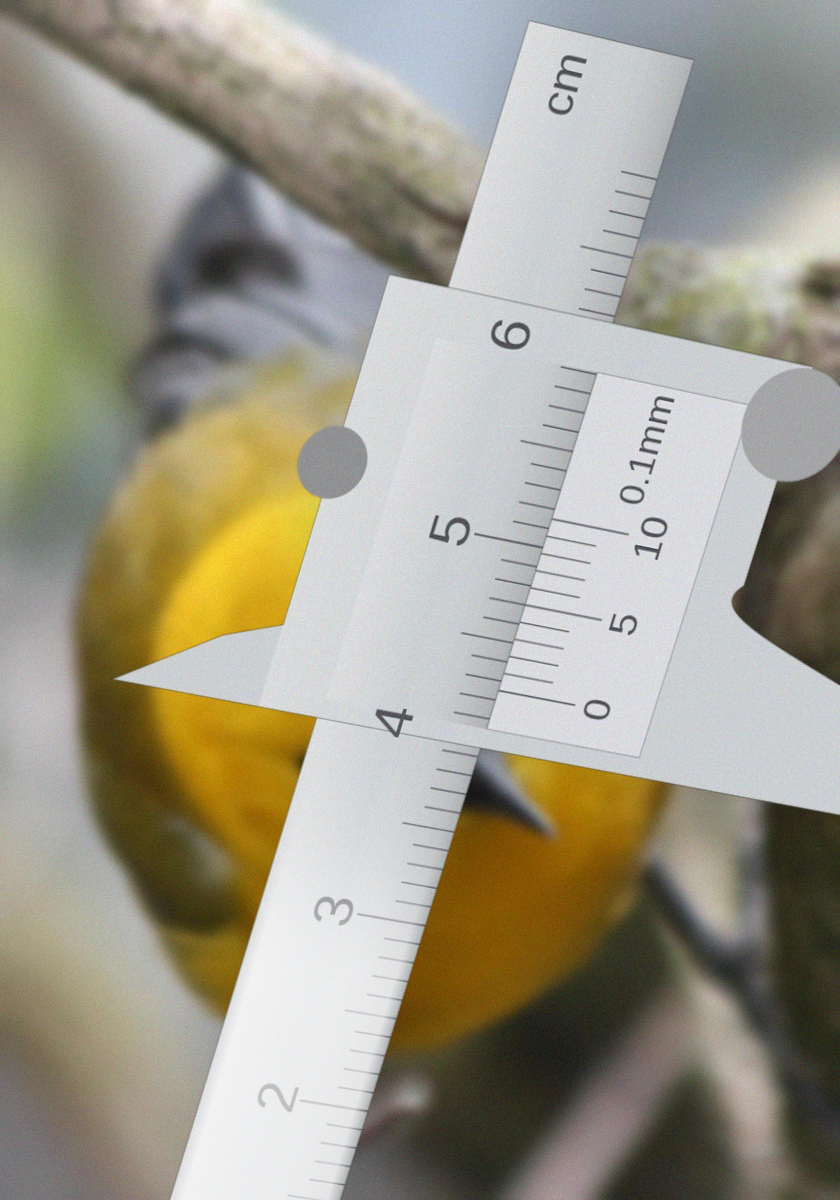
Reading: value=42.5 unit=mm
